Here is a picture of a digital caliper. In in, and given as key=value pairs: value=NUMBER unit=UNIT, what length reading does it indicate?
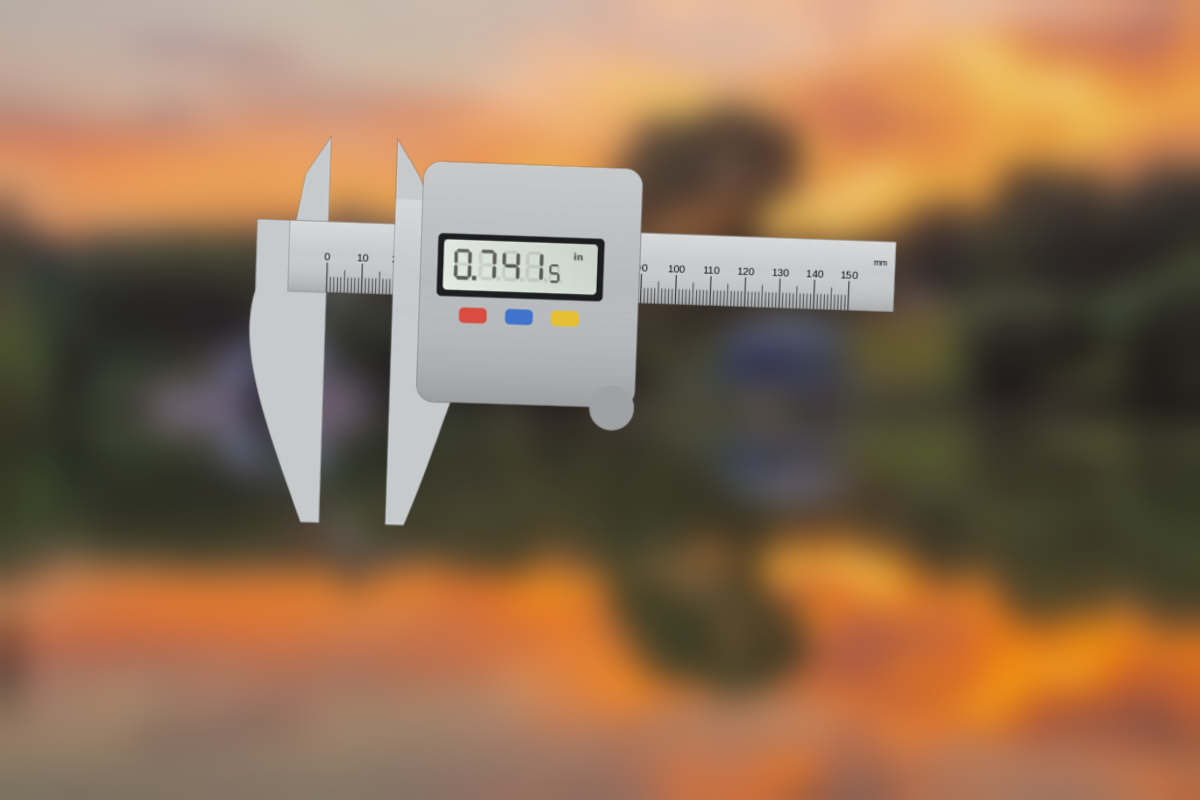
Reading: value=0.7415 unit=in
